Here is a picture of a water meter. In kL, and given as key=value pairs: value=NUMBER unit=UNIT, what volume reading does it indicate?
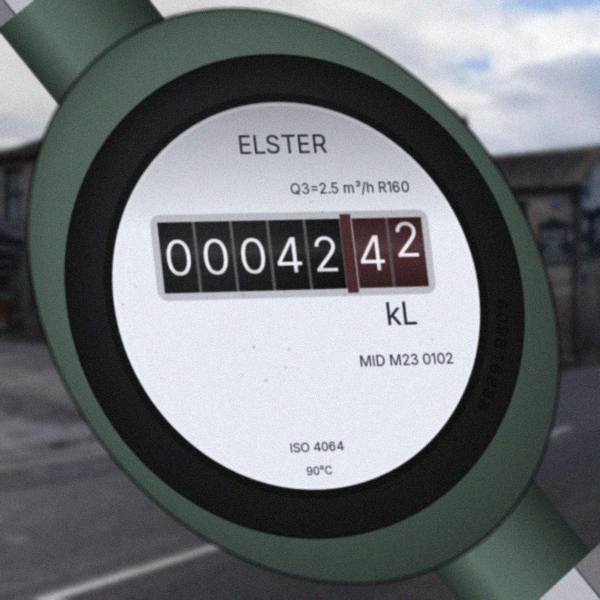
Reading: value=42.42 unit=kL
